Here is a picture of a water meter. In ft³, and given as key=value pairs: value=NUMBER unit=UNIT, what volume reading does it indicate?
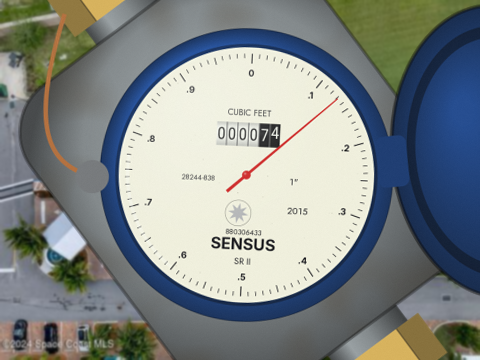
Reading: value=74.13 unit=ft³
